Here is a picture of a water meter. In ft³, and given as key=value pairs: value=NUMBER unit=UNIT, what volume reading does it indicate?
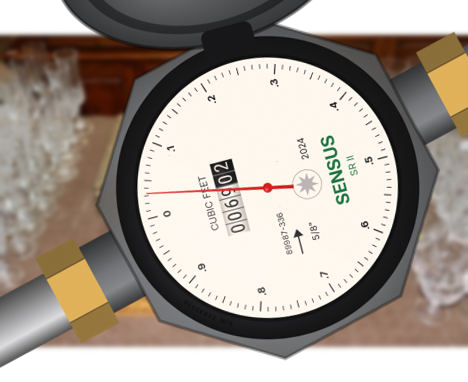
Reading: value=6902.03 unit=ft³
